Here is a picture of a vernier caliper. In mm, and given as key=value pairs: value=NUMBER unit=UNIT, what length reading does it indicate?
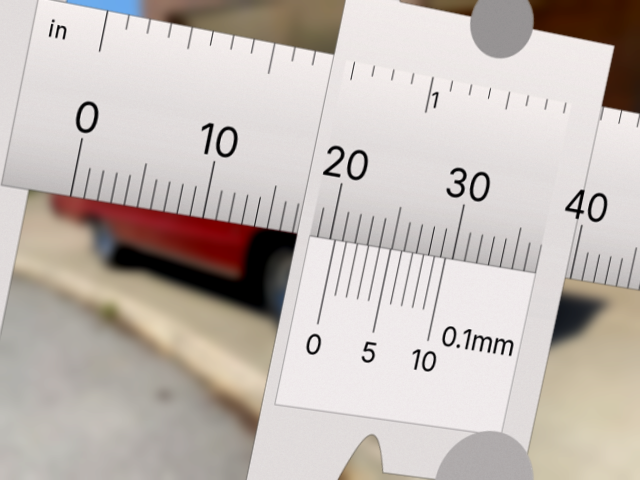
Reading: value=20.4 unit=mm
